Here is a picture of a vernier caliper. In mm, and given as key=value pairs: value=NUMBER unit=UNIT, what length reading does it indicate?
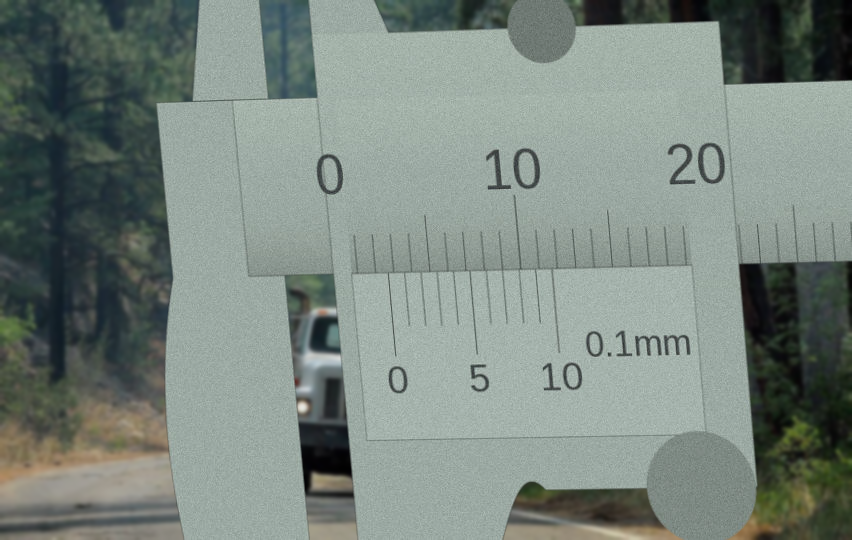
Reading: value=2.7 unit=mm
